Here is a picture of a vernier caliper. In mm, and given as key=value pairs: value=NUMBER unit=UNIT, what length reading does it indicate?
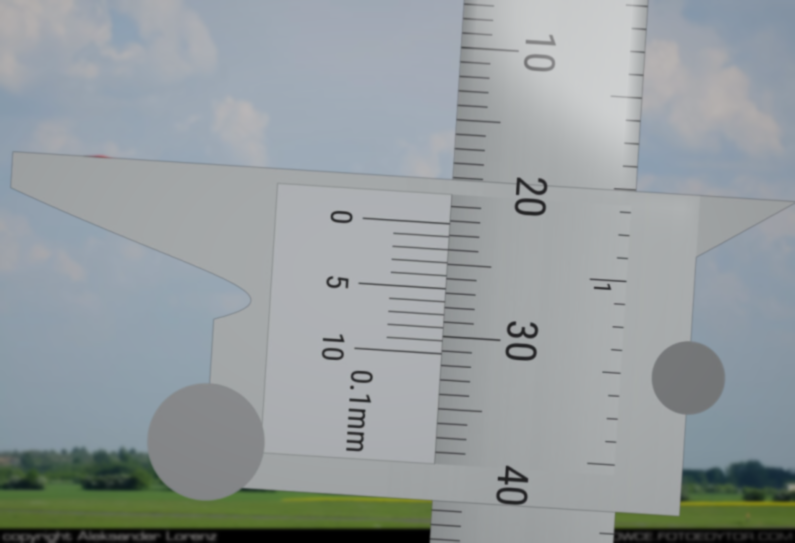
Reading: value=22.2 unit=mm
